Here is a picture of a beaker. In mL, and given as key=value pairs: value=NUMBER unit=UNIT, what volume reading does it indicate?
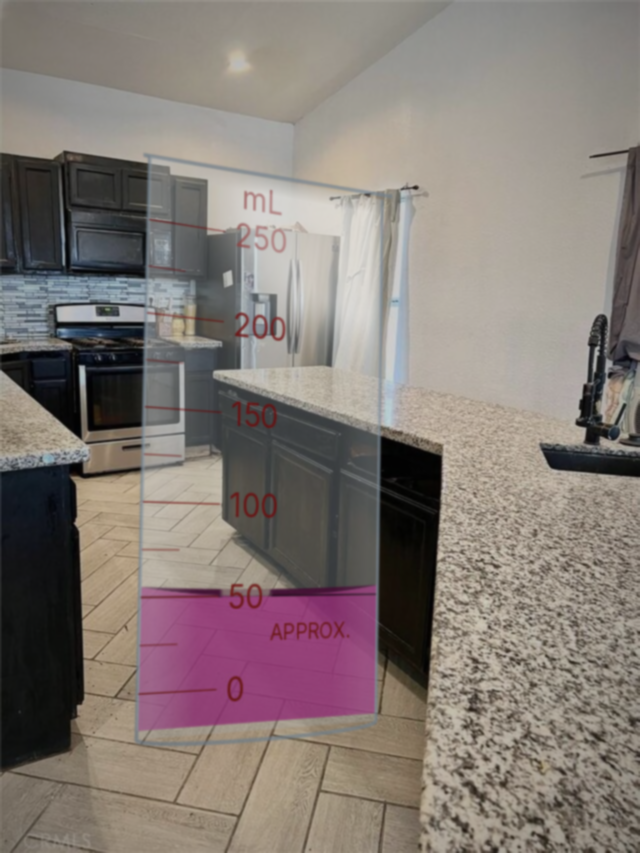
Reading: value=50 unit=mL
